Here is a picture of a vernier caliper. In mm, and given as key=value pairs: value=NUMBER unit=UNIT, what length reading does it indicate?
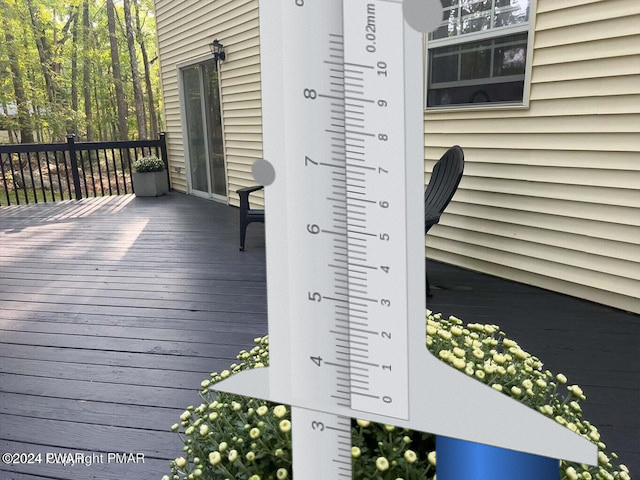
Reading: value=36.2 unit=mm
